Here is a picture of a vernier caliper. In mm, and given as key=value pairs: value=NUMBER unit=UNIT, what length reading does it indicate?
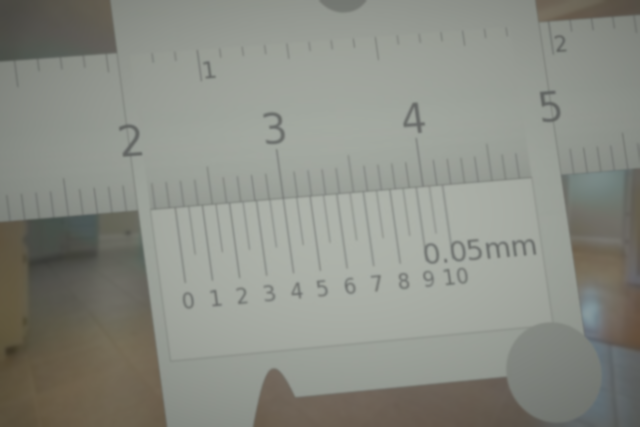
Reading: value=22.4 unit=mm
